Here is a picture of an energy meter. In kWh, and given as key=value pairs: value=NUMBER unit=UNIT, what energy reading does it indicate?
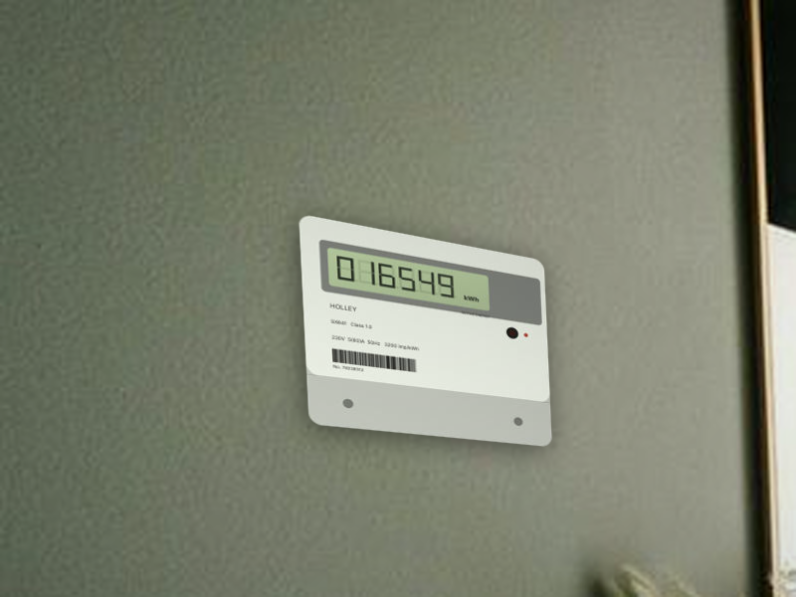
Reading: value=16549 unit=kWh
